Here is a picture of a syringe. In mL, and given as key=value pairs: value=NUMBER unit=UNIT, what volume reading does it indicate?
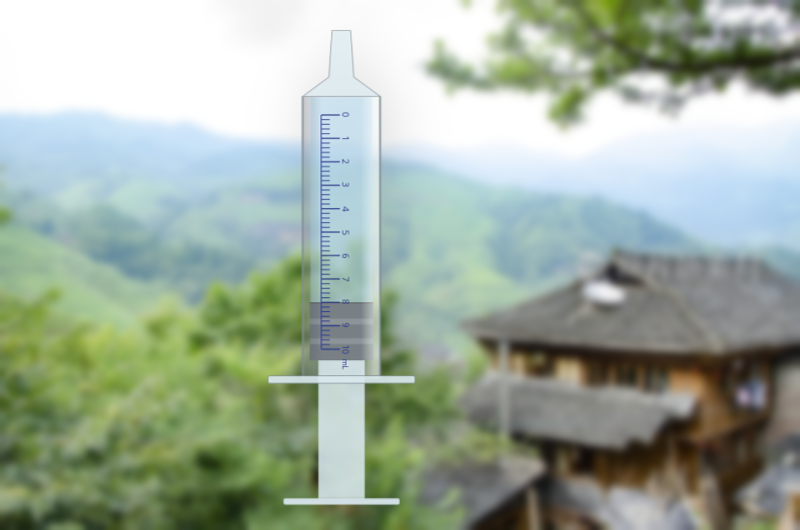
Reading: value=8 unit=mL
